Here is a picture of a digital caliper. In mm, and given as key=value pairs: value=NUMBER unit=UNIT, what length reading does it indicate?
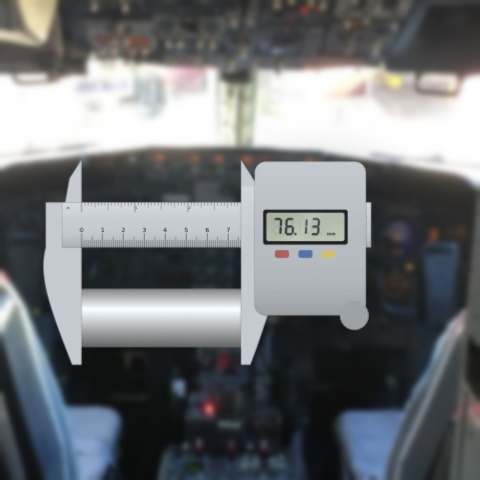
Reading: value=76.13 unit=mm
